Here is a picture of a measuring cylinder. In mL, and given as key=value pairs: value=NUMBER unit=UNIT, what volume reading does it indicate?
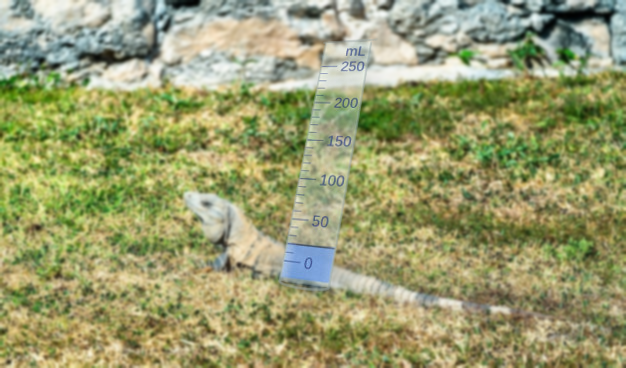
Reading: value=20 unit=mL
